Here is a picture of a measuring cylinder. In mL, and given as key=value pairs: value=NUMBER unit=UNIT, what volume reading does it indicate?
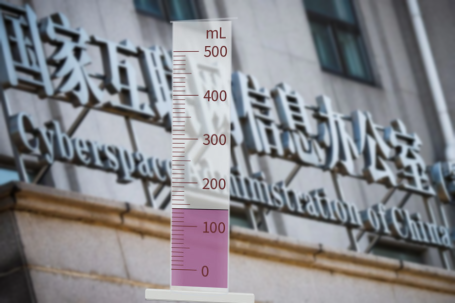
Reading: value=140 unit=mL
